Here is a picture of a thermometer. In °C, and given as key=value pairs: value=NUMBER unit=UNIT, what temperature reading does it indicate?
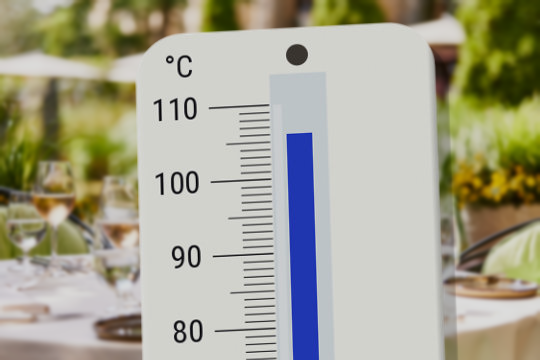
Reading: value=106 unit=°C
